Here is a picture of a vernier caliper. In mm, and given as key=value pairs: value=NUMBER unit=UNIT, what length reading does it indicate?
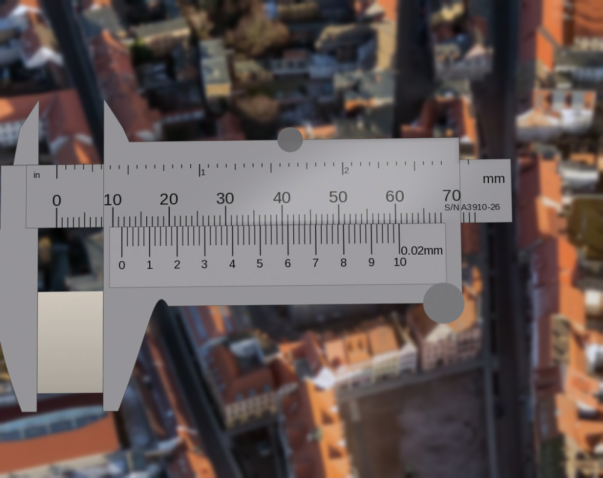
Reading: value=11.6 unit=mm
